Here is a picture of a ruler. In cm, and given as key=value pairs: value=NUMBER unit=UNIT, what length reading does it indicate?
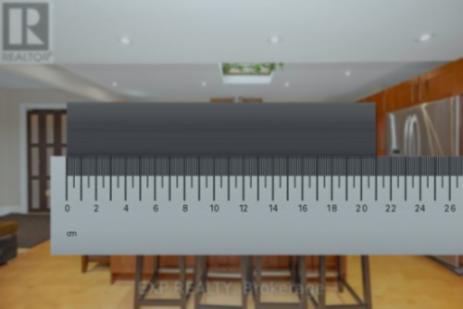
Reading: value=21 unit=cm
